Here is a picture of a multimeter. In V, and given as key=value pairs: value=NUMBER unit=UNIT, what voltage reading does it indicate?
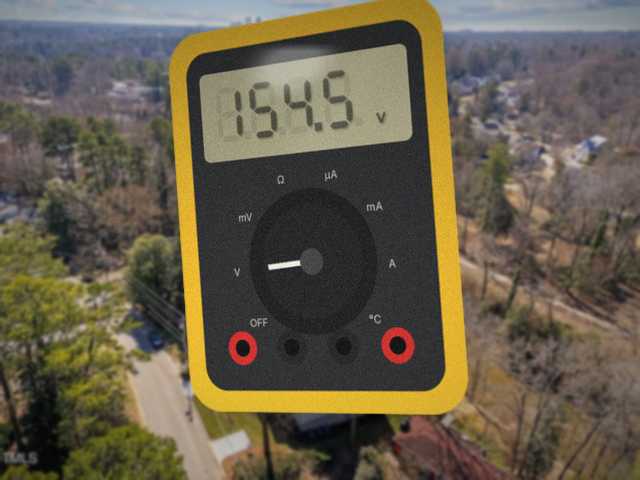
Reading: value=154.5 unit=V
